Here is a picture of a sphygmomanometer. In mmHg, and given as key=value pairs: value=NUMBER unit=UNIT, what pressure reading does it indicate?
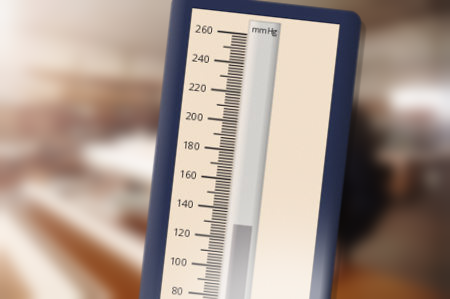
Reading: value=130 unit=mmHg
